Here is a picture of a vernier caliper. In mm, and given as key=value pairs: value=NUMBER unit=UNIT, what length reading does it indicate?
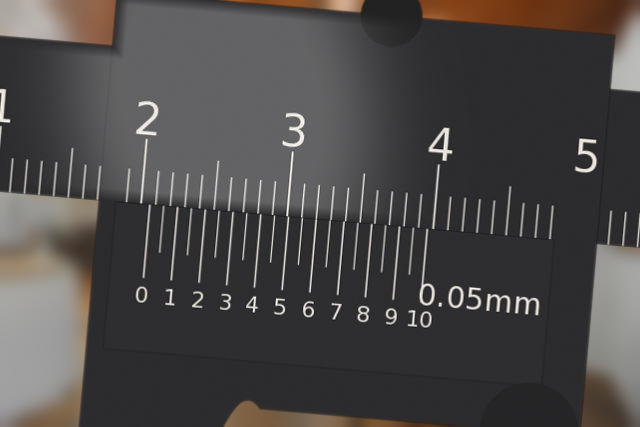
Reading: value=20.6 unit=mm
